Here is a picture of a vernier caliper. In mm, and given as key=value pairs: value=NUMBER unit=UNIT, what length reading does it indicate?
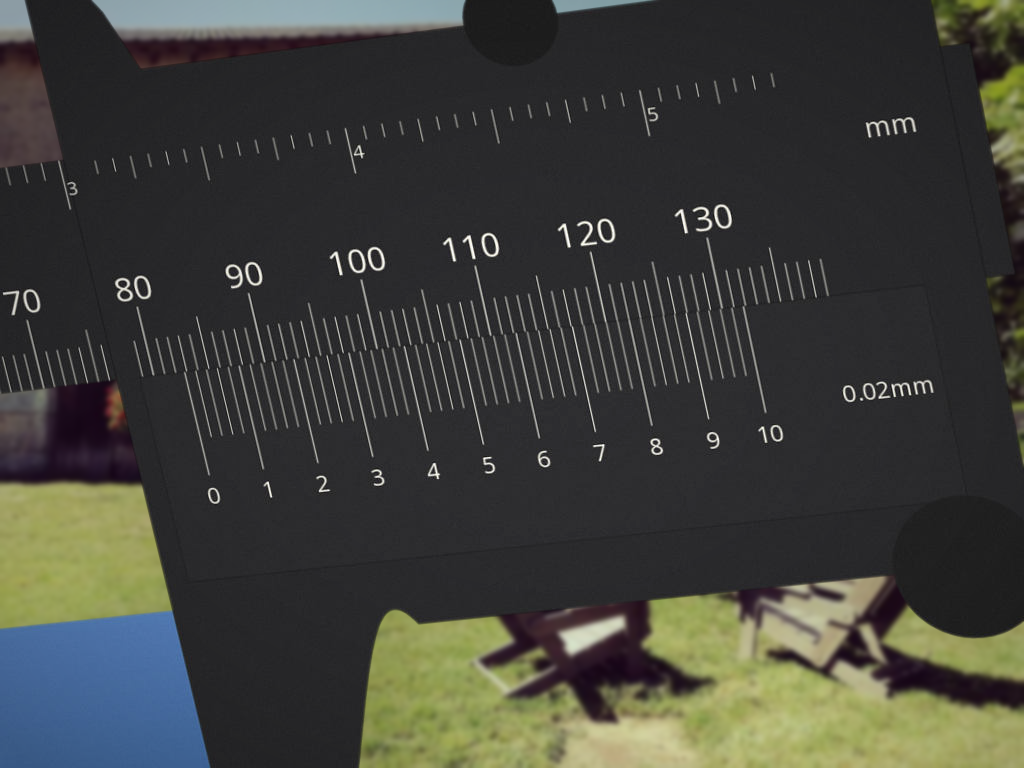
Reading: value=82.8 unit=mm
